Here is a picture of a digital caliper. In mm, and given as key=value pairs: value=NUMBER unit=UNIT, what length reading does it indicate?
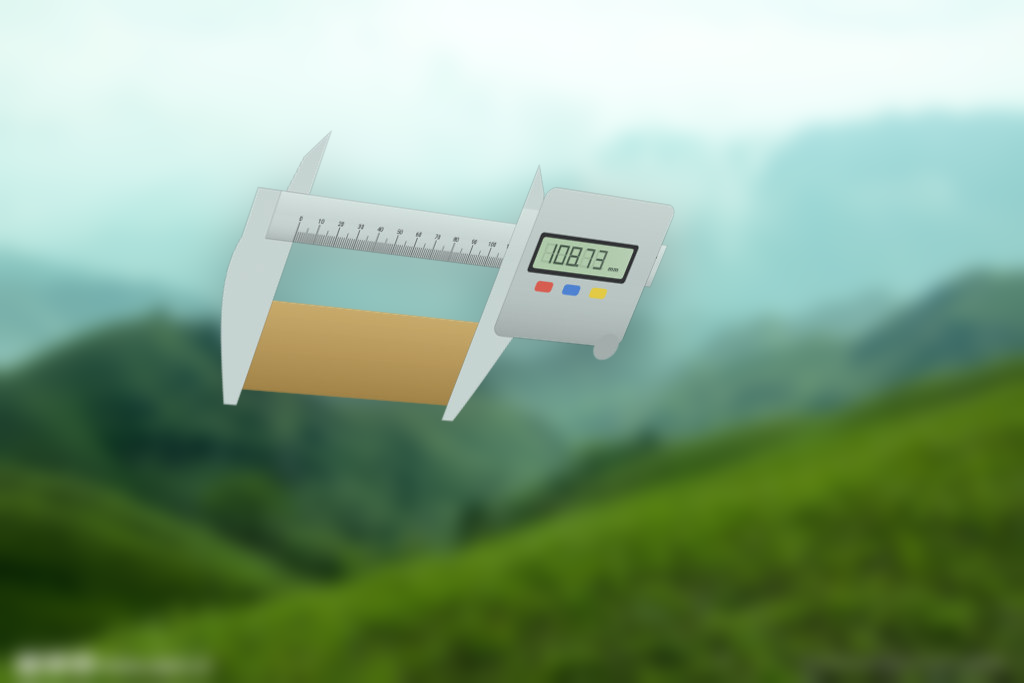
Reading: value=108.73 unit=mm
